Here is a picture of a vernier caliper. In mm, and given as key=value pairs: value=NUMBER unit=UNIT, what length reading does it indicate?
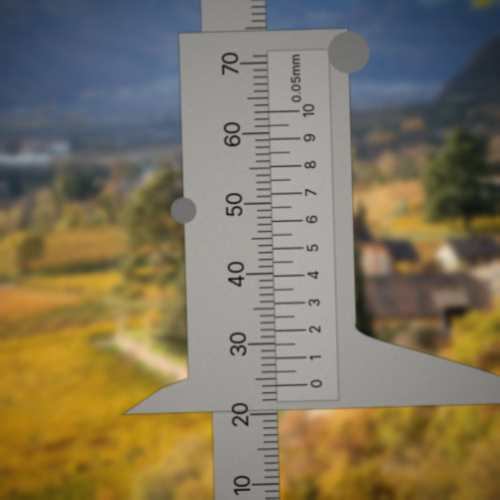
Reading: value=24.0 unit=mm
